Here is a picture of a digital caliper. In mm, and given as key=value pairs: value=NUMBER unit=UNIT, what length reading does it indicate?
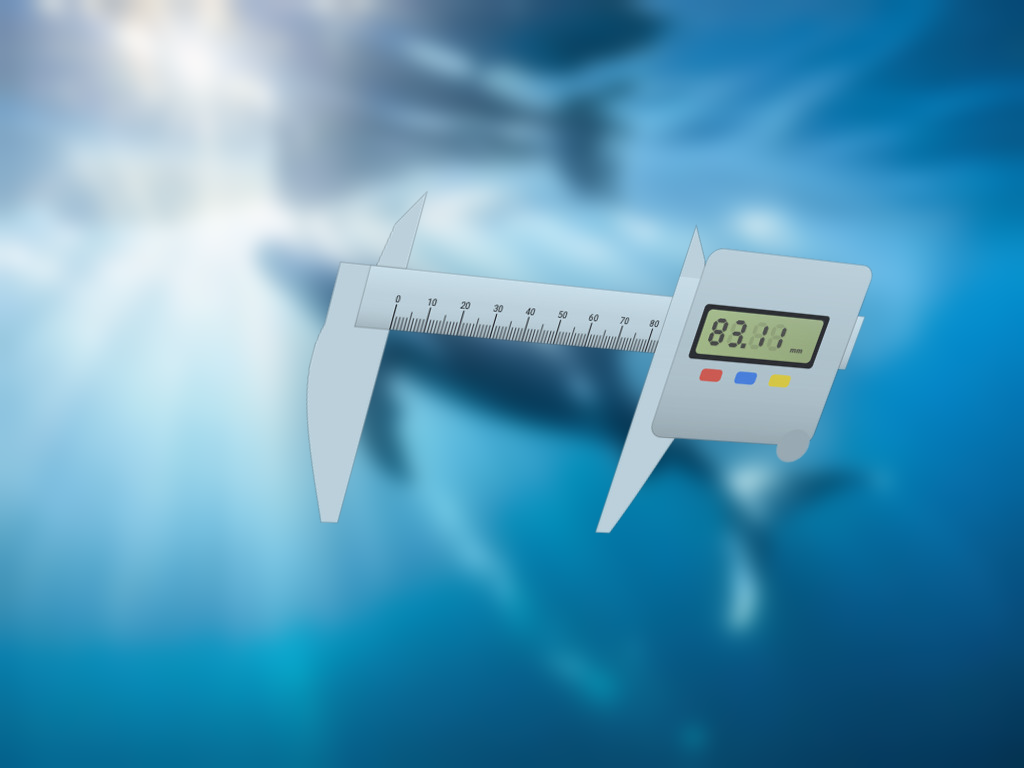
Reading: value=83.11 unit=mm
